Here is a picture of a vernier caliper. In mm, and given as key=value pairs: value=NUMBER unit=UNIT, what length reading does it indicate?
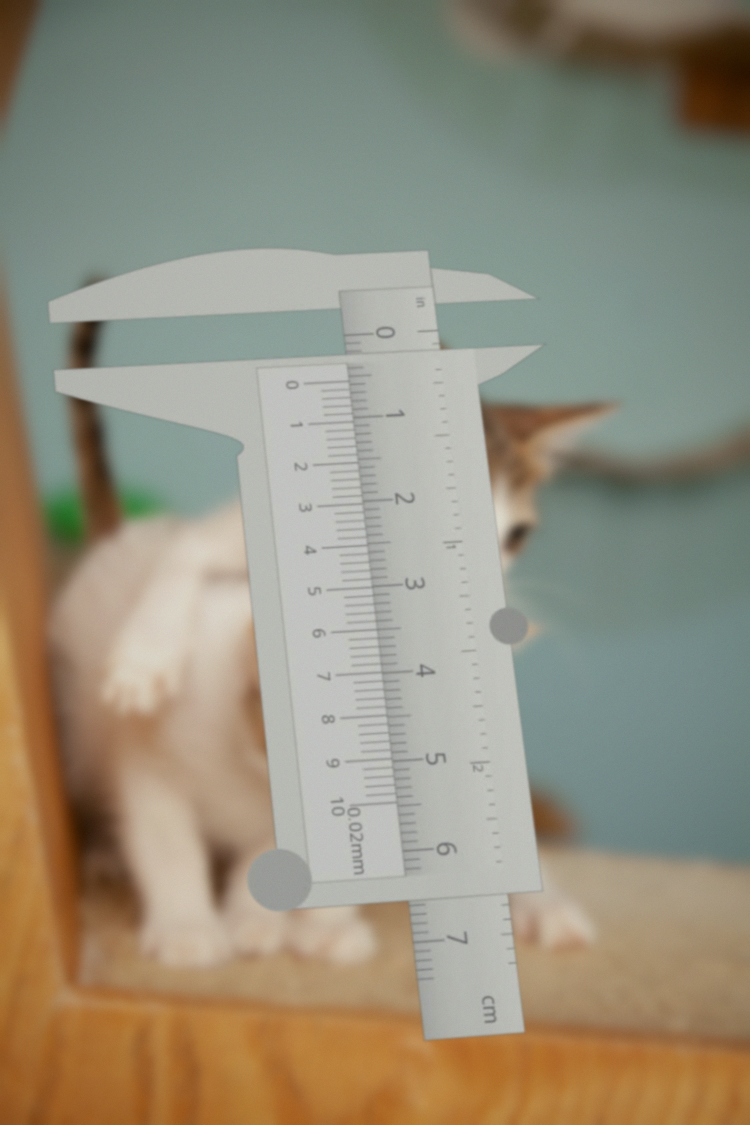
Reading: value=5.6 unit=mm
